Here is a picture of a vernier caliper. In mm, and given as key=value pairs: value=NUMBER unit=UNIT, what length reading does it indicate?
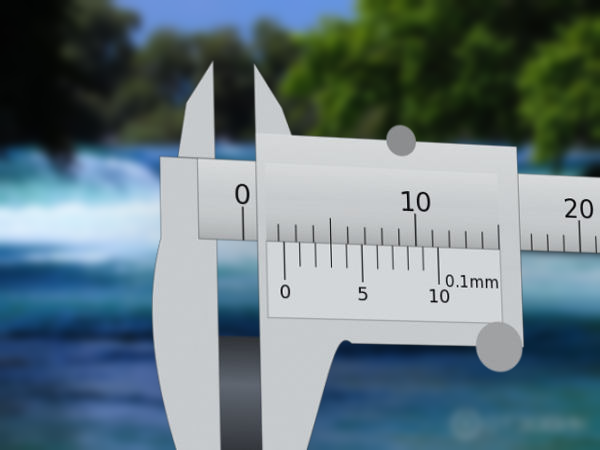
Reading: value=2.3 unit=mm
